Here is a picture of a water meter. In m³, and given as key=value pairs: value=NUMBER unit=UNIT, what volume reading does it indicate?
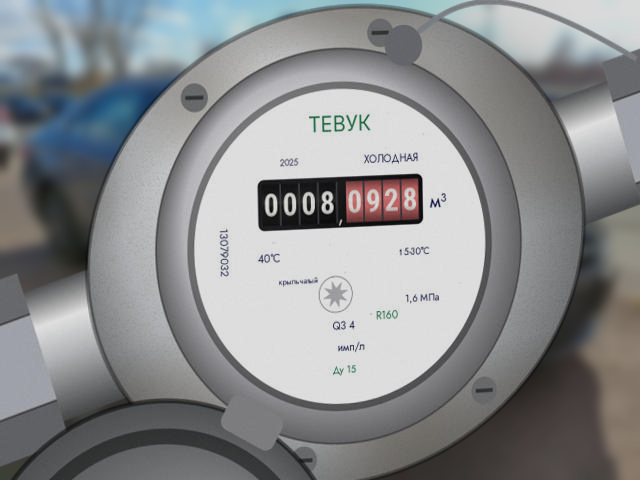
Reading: value=8.0928 unit=m³
